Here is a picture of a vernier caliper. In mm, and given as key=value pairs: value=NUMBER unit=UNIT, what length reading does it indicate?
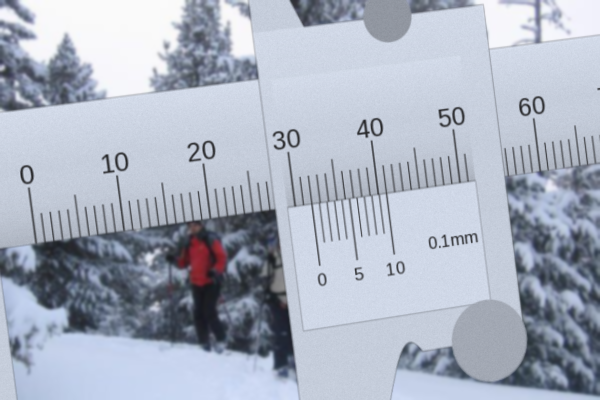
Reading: value=32.0 unit=mm
